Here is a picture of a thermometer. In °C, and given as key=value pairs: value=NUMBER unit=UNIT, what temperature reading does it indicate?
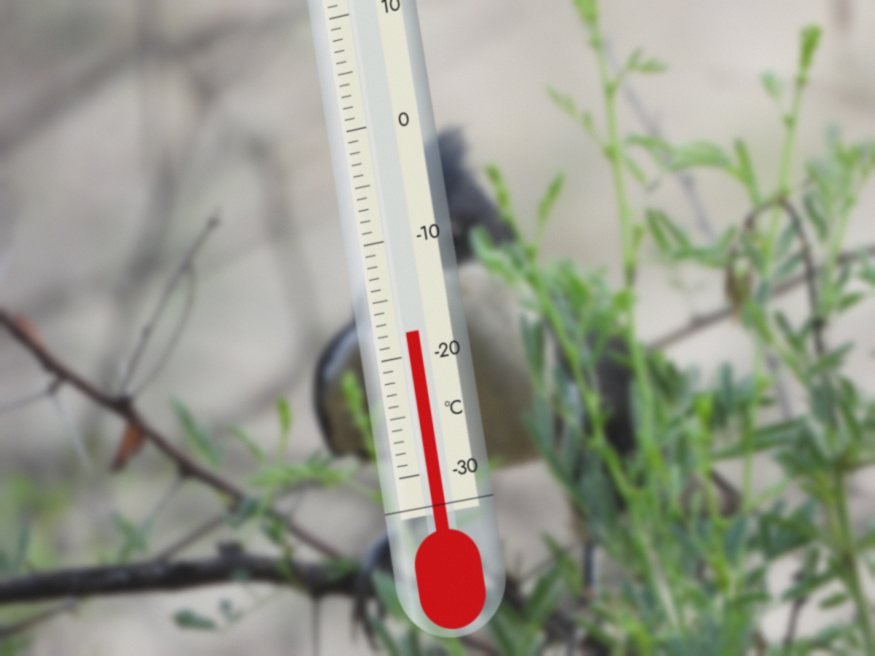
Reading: value=-18 unit=°C
